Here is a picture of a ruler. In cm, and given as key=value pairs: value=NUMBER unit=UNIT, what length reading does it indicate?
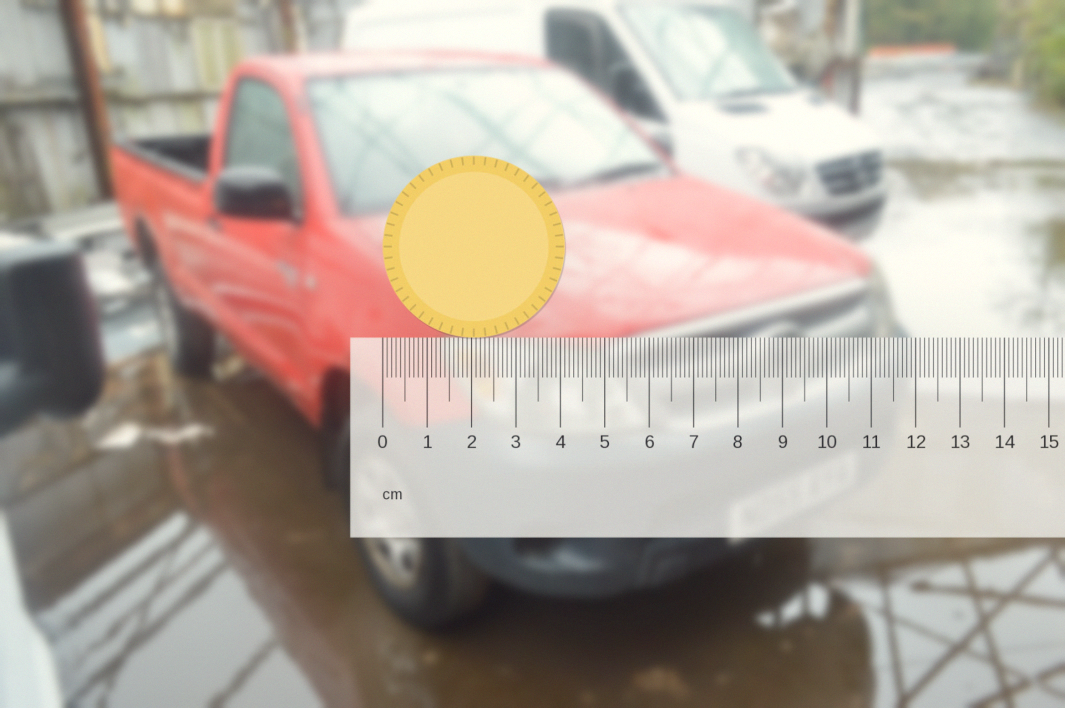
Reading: value=4.1 unit=cm
